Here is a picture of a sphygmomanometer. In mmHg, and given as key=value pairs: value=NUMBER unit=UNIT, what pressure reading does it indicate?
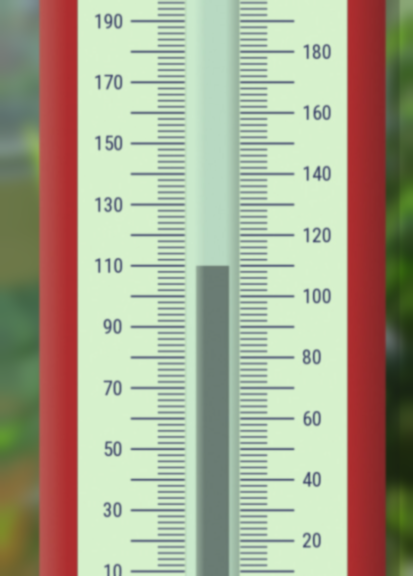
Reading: value=110 unit=mmHg
